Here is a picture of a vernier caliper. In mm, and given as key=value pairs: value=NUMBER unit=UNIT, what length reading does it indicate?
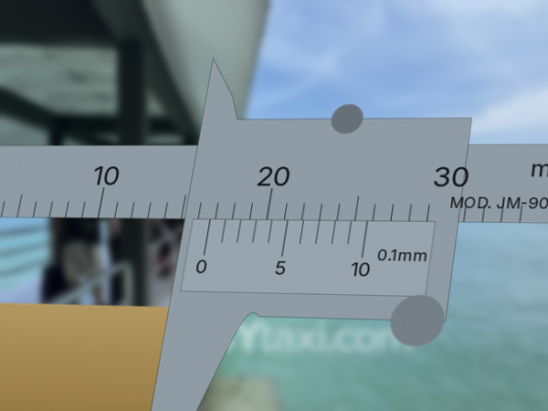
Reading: value=16.7 unit=mm
